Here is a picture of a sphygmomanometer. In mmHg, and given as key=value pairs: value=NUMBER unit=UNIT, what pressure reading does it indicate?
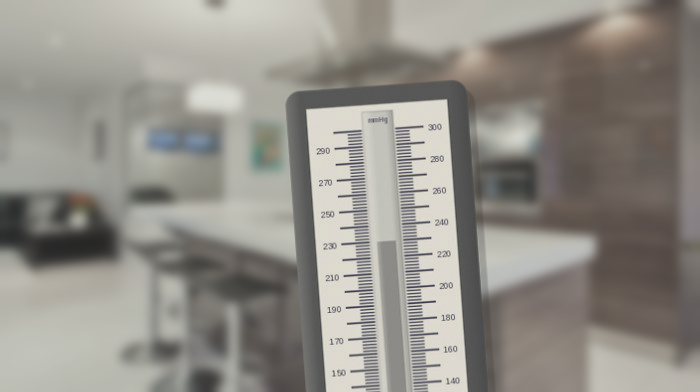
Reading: value=230 unit=mmHg
